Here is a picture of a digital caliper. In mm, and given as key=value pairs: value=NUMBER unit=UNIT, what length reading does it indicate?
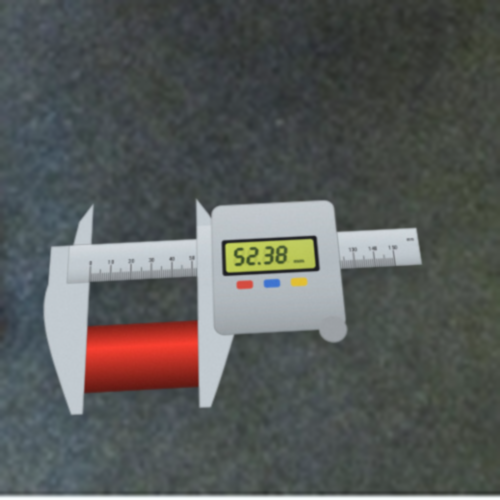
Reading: value=52.38 unit=mm
